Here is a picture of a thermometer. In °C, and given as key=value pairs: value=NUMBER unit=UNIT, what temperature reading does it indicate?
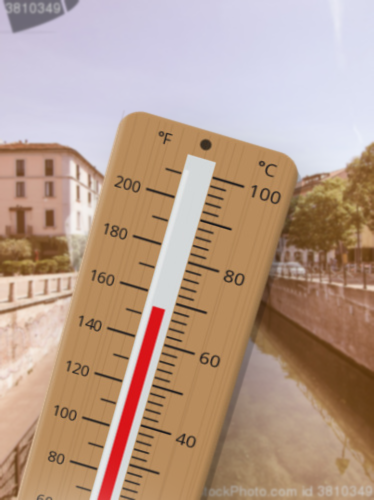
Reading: value=68 unit=°C
